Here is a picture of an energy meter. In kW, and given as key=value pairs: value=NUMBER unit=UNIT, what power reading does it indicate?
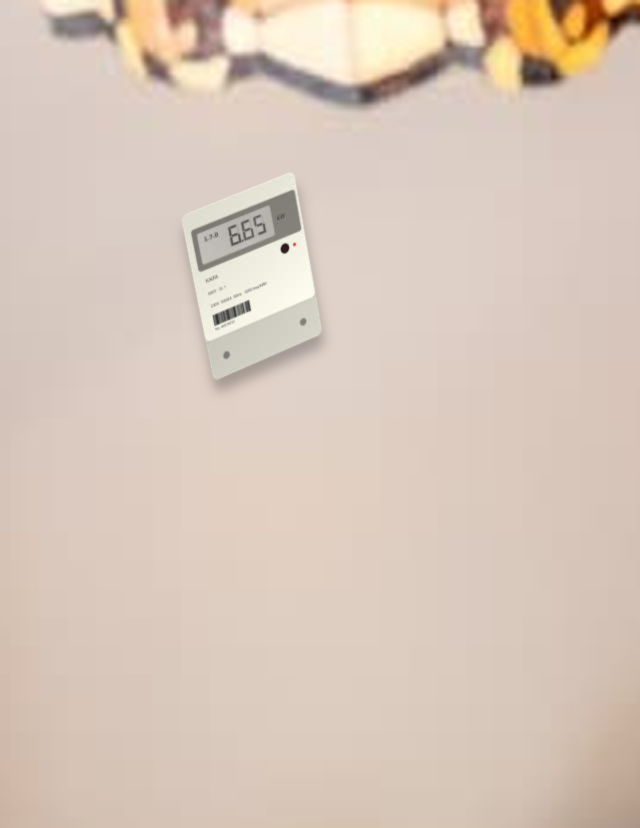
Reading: value=6.65 unit=kW
